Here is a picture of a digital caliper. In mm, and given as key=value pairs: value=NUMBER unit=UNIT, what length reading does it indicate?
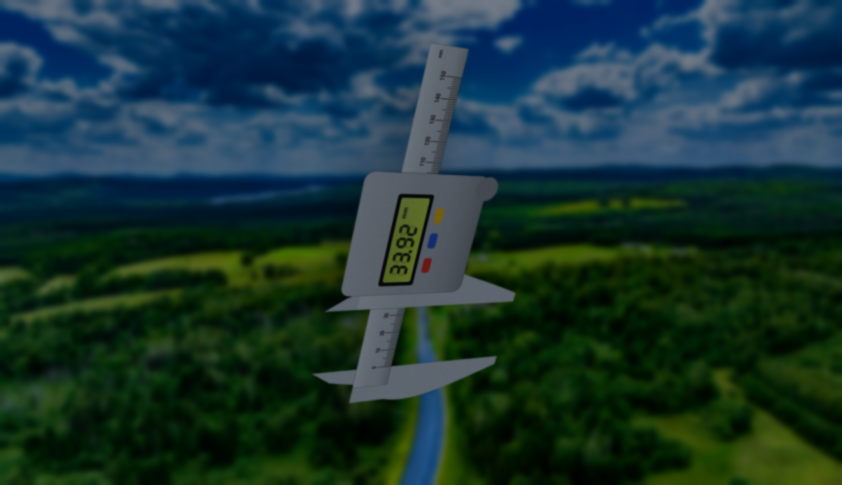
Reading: value=33.92 unit=mm
